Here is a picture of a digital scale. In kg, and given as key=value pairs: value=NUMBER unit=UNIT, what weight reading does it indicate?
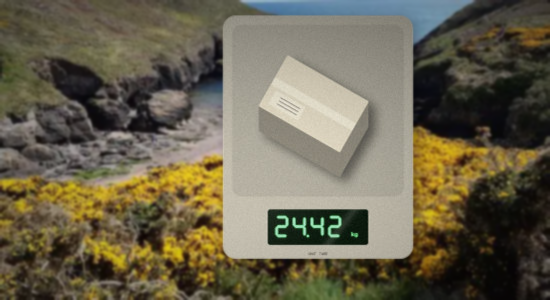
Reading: value=24.42 unit=kg
